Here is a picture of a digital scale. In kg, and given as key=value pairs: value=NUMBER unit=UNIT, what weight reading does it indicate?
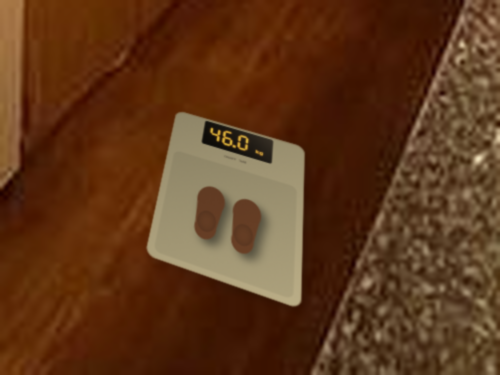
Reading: value=46.0 unit=kg
